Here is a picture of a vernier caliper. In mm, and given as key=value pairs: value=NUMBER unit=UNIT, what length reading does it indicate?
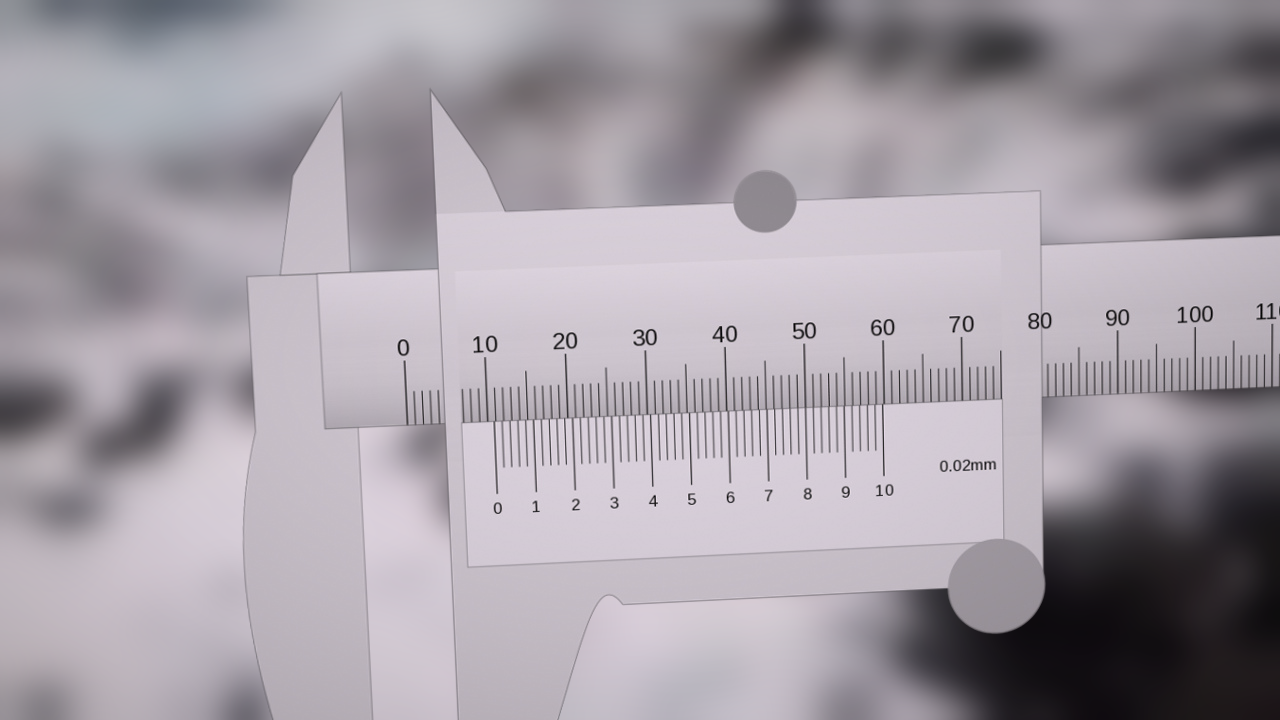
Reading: value=10.8 unit=mm
